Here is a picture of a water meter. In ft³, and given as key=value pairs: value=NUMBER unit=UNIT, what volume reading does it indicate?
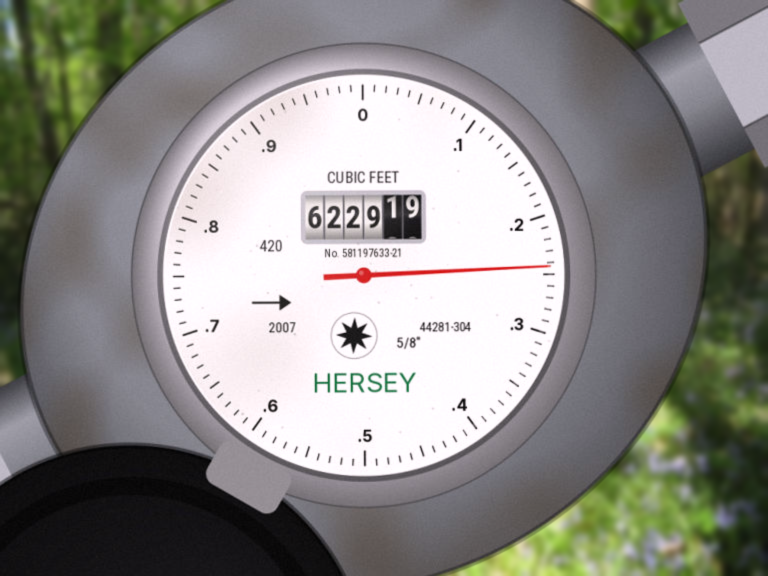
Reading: value=622919.24 unit=ft³
